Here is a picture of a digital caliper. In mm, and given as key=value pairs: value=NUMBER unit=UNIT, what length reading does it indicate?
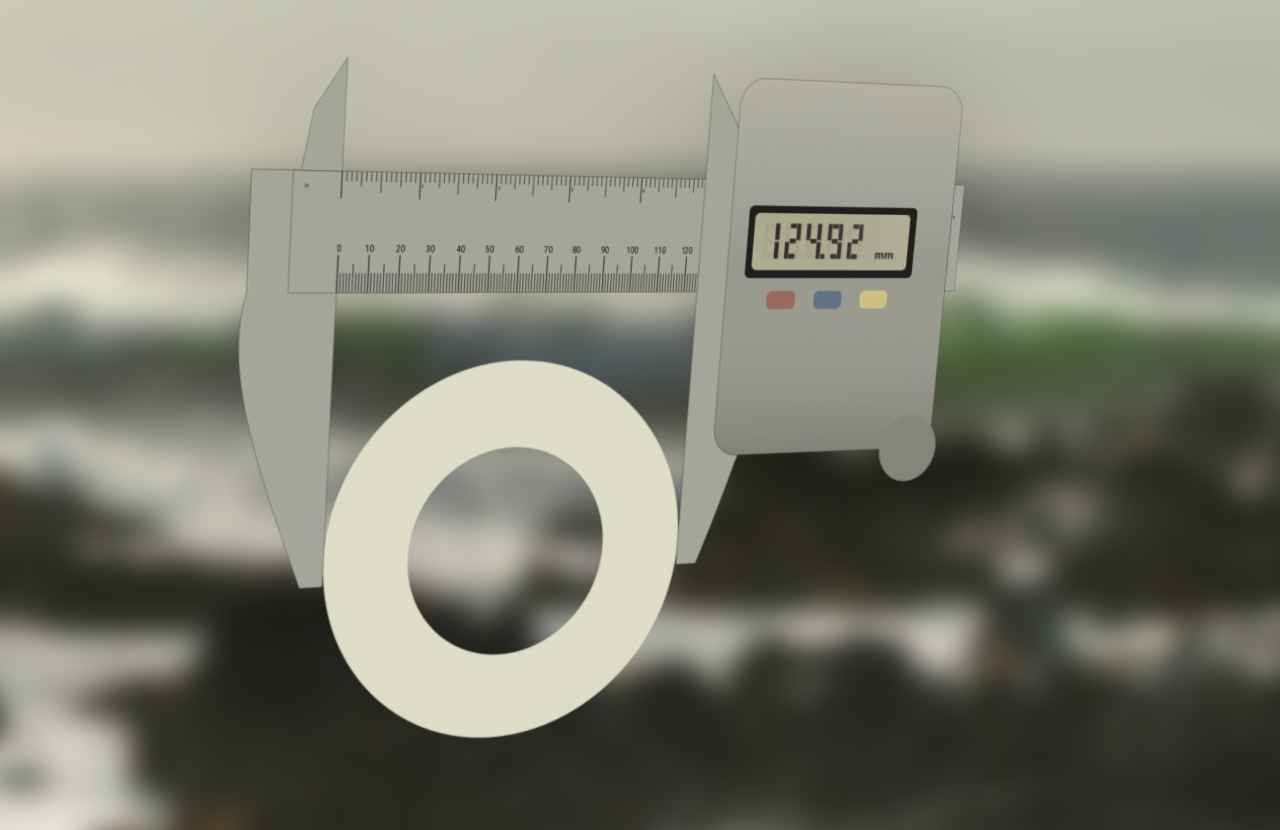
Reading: value=124.92 unit=mm
